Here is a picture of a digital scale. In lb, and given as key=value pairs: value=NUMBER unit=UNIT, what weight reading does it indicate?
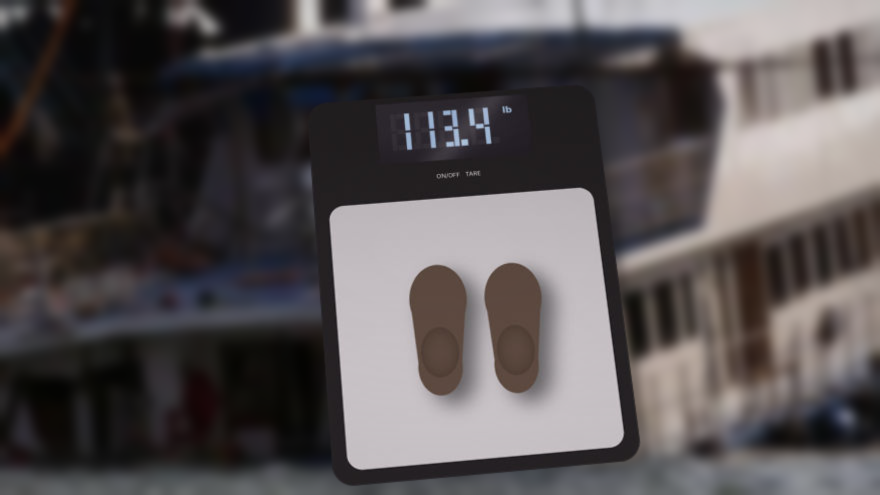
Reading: value=113.4 unit=lb
